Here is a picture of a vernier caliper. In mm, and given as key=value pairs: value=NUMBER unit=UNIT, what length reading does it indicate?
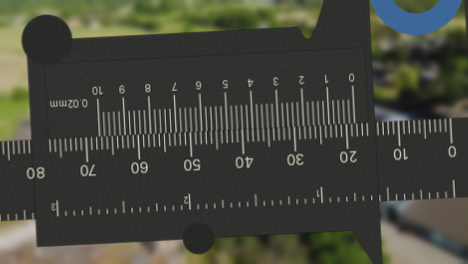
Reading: value=18.4 unit=mm
